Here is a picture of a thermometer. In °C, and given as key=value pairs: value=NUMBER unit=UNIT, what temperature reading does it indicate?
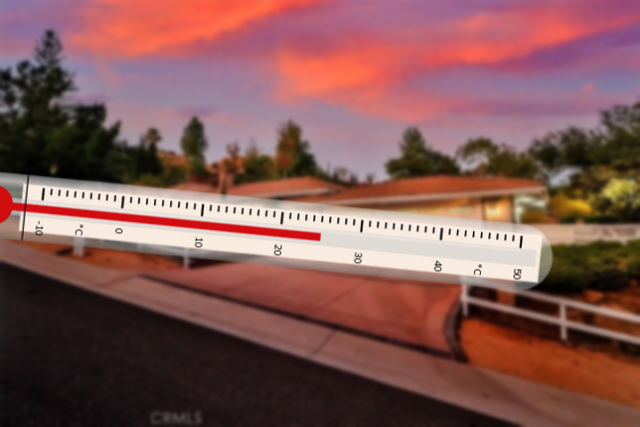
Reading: value=25 unit=°C
